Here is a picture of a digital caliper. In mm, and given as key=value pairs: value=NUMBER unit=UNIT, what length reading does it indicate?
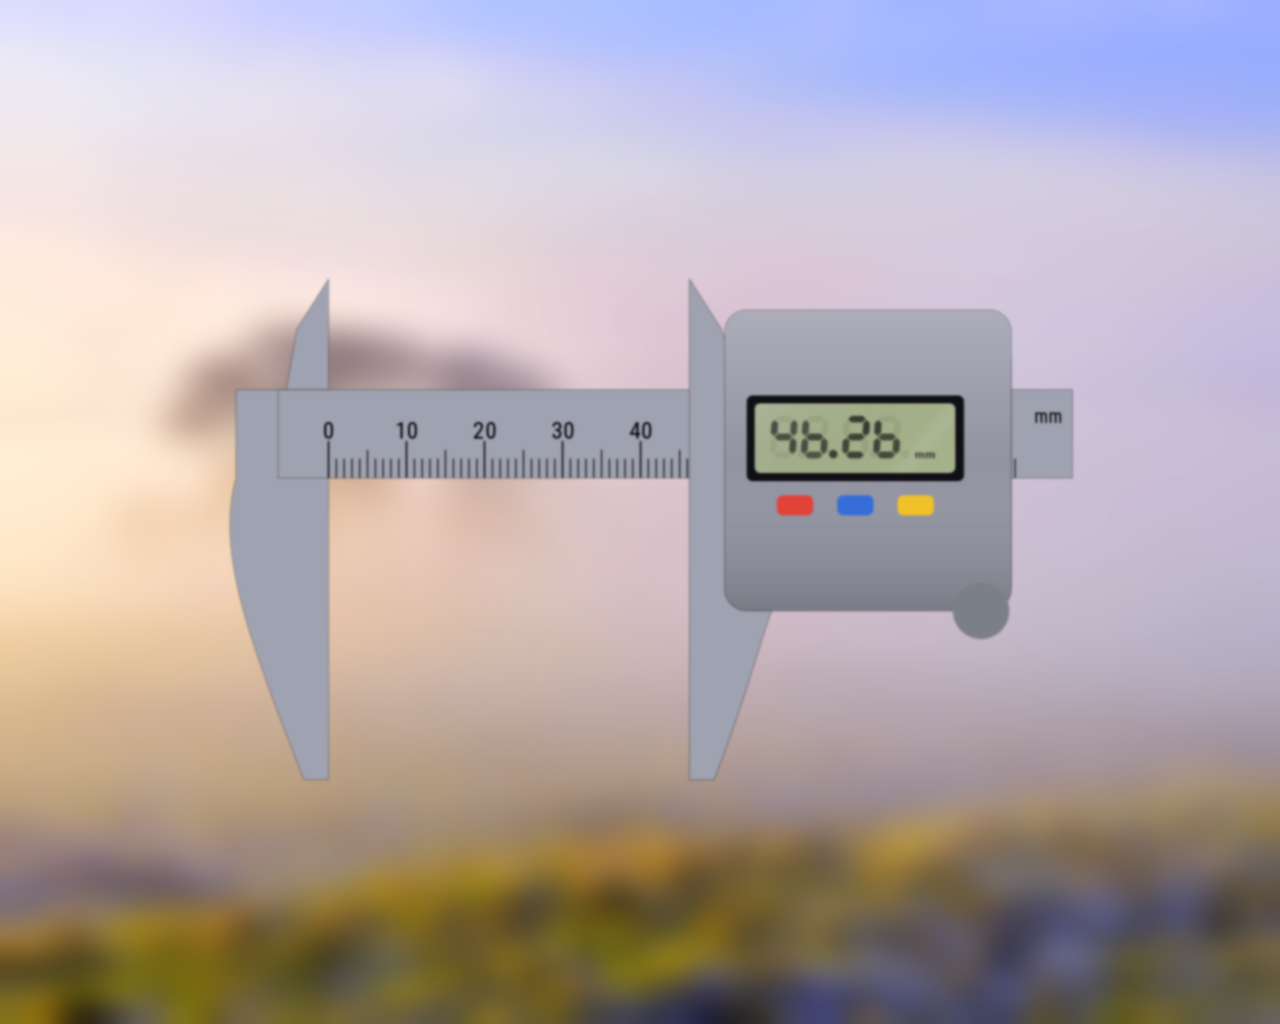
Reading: value=46.26 unit=mm
